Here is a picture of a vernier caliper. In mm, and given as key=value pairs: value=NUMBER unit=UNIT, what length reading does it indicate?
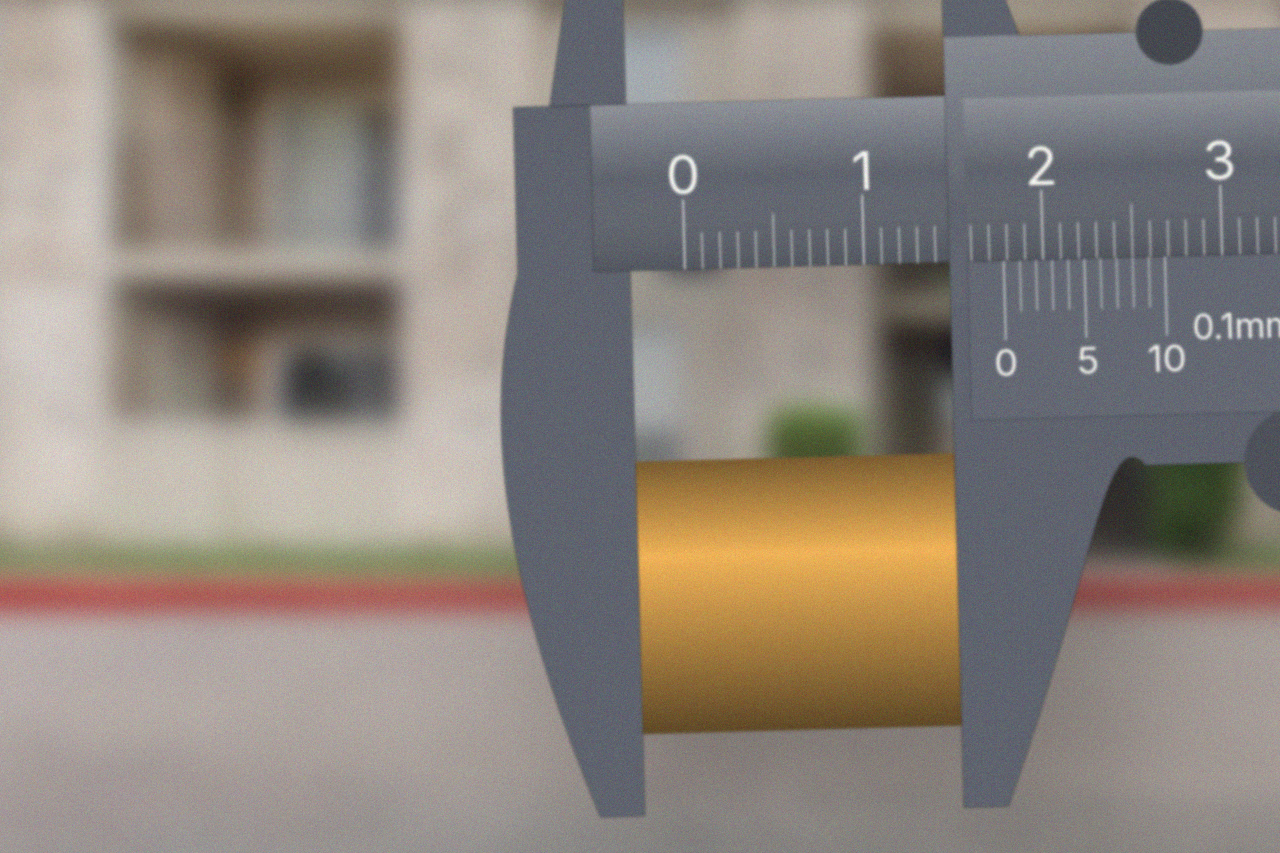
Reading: value=17.8 unit=mm
